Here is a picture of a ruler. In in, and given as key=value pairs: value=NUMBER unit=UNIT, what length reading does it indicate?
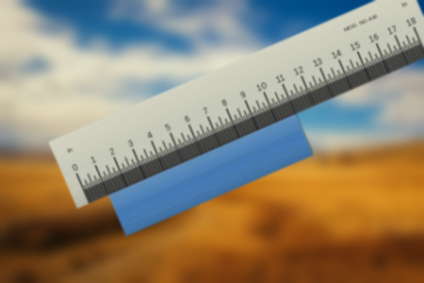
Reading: value=10 unit=in
